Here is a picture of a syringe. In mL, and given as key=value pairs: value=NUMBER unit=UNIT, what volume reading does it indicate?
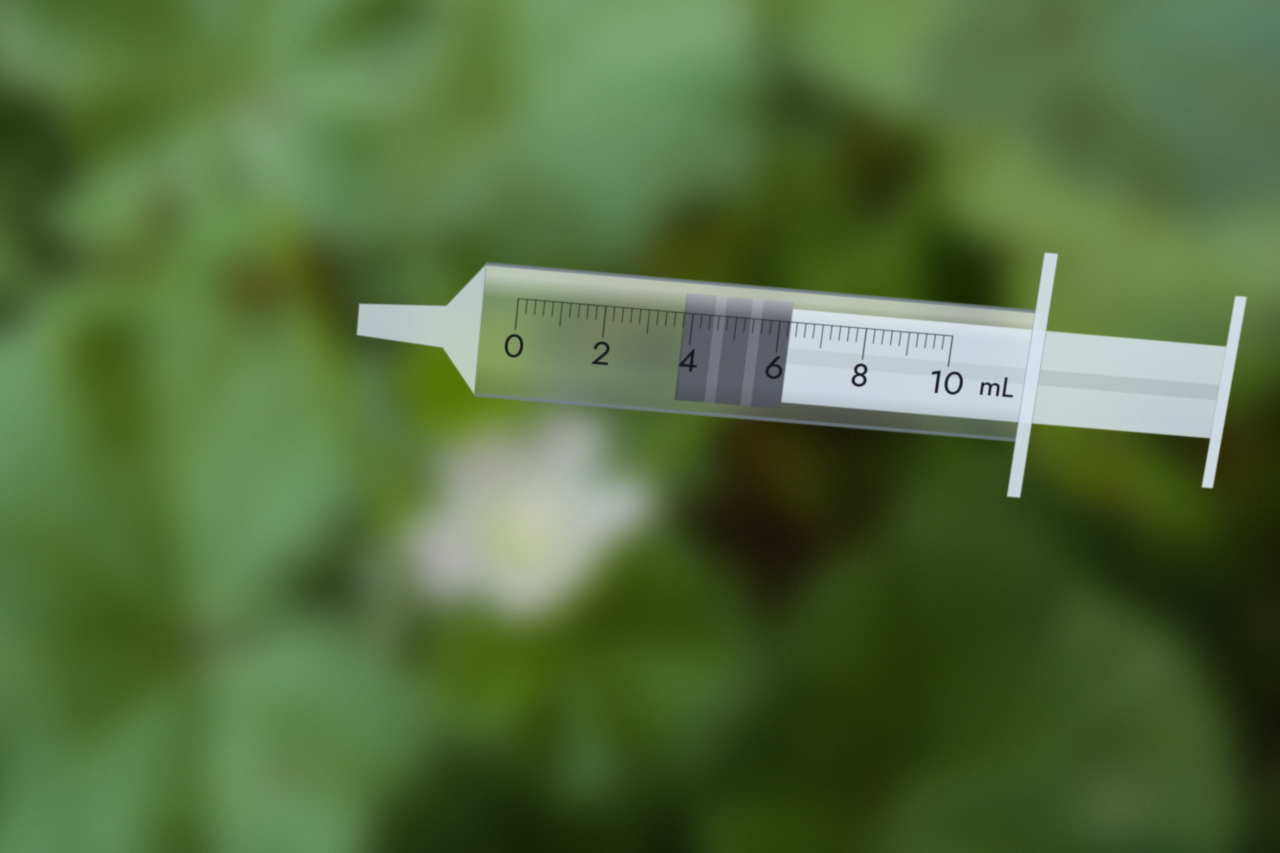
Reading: value=3.8 unit=mL
